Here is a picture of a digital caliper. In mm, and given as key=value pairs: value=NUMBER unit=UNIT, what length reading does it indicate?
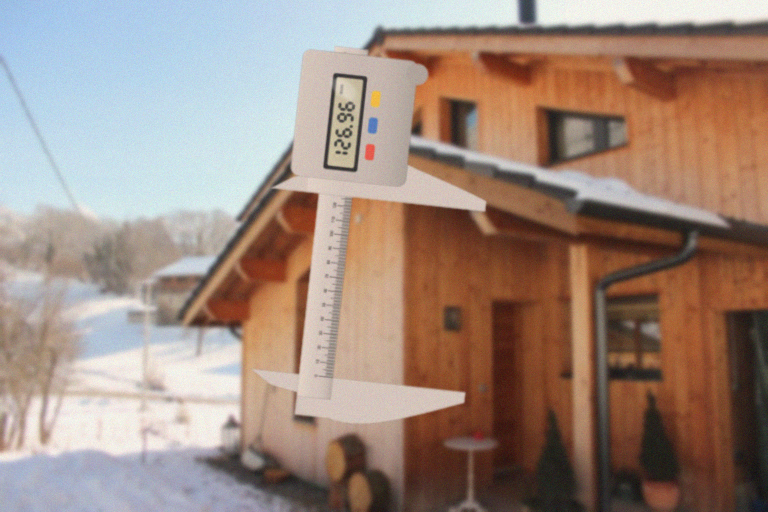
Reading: value=126.96 unit=mm
